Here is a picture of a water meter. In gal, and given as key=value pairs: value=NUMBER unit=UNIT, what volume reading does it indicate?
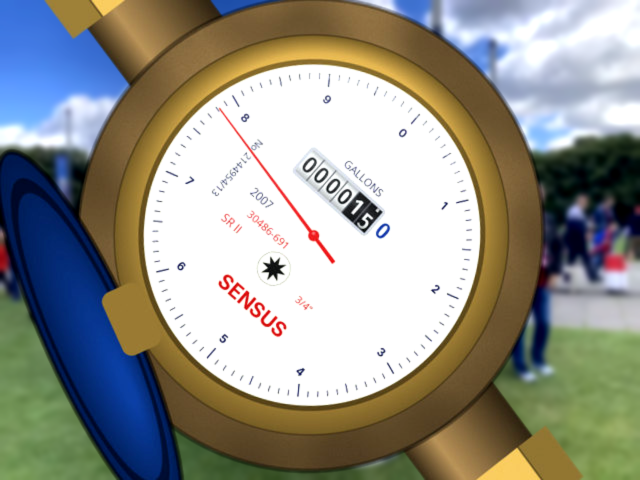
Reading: value=147.8 unit=gal
